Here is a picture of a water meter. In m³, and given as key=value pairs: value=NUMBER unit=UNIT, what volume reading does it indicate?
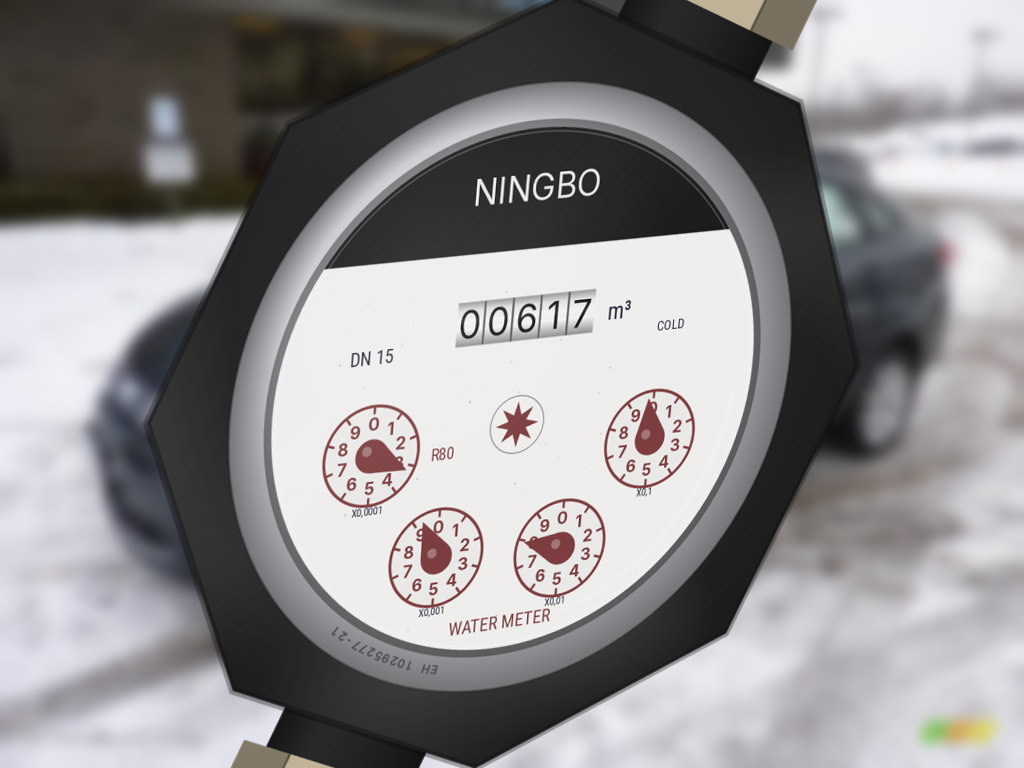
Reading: value=616.9793 unit=m³
